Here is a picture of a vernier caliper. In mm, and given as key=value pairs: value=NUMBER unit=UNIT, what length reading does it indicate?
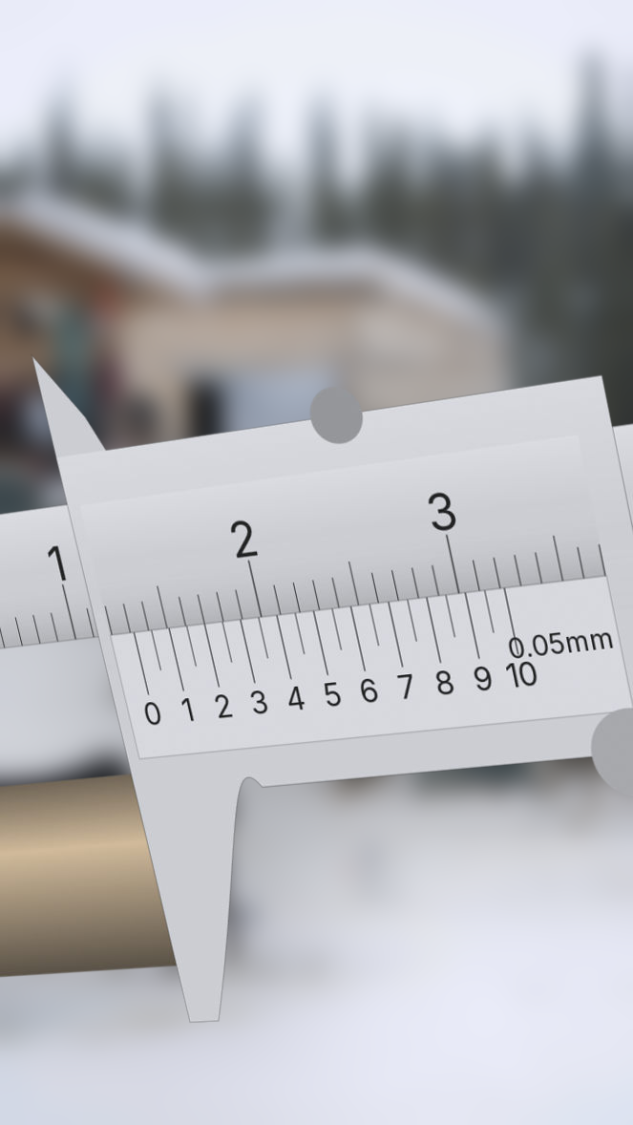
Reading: value=13.2 unit=mm
